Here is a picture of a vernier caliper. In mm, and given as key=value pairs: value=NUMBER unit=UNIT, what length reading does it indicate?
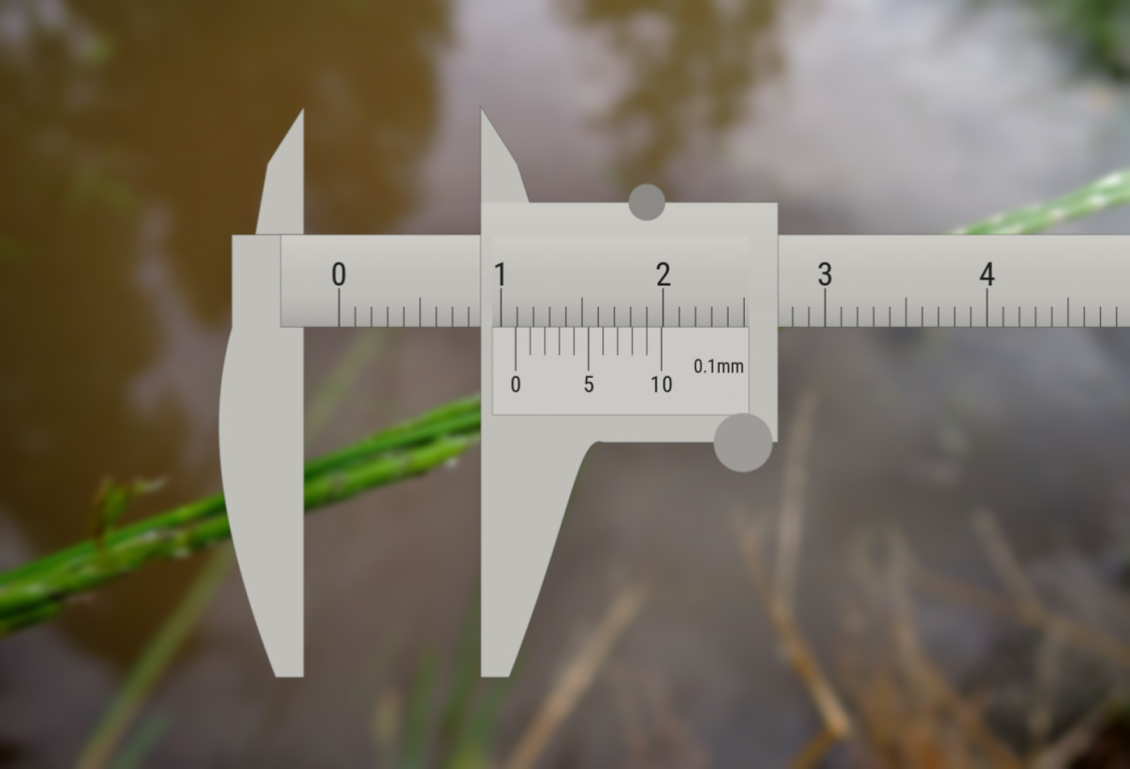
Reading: value=10.9 unit=mm
